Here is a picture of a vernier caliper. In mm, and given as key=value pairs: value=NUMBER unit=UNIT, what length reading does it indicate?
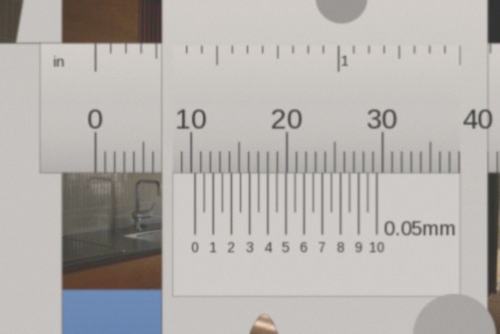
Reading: value=10.4 unit=mm
